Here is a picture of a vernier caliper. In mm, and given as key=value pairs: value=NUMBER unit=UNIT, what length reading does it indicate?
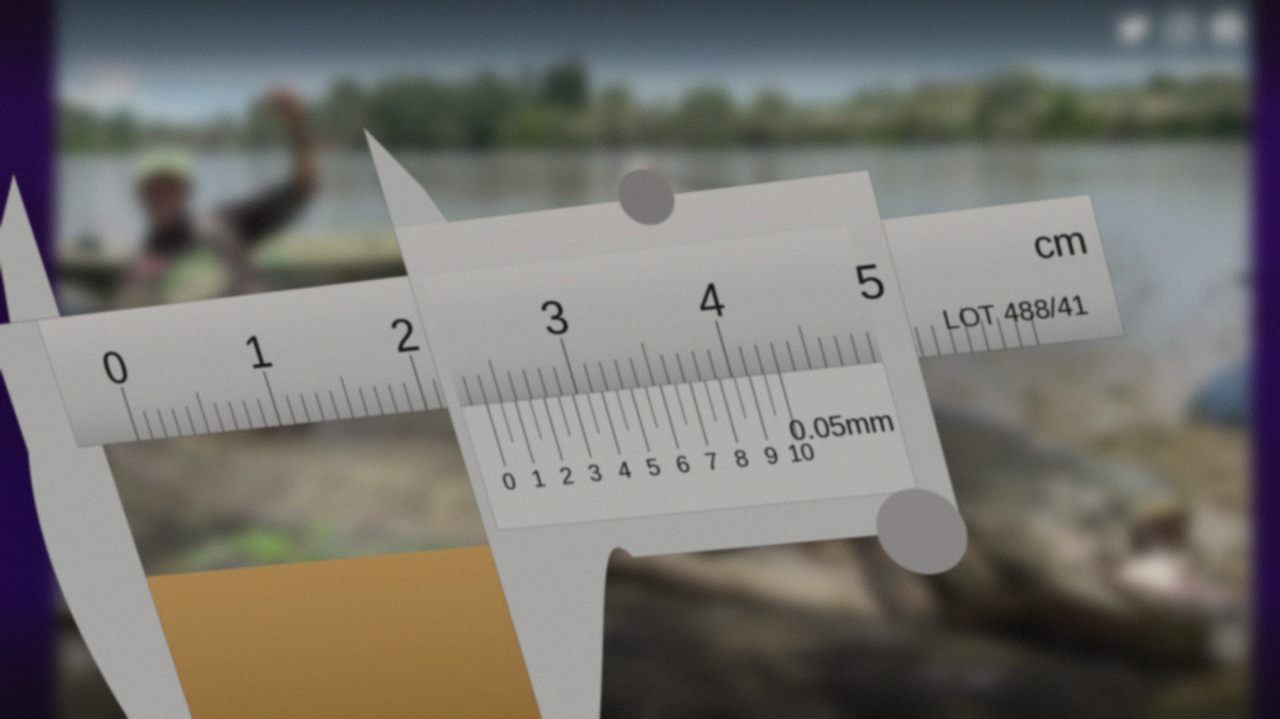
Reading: value=24.0 unit=mm
